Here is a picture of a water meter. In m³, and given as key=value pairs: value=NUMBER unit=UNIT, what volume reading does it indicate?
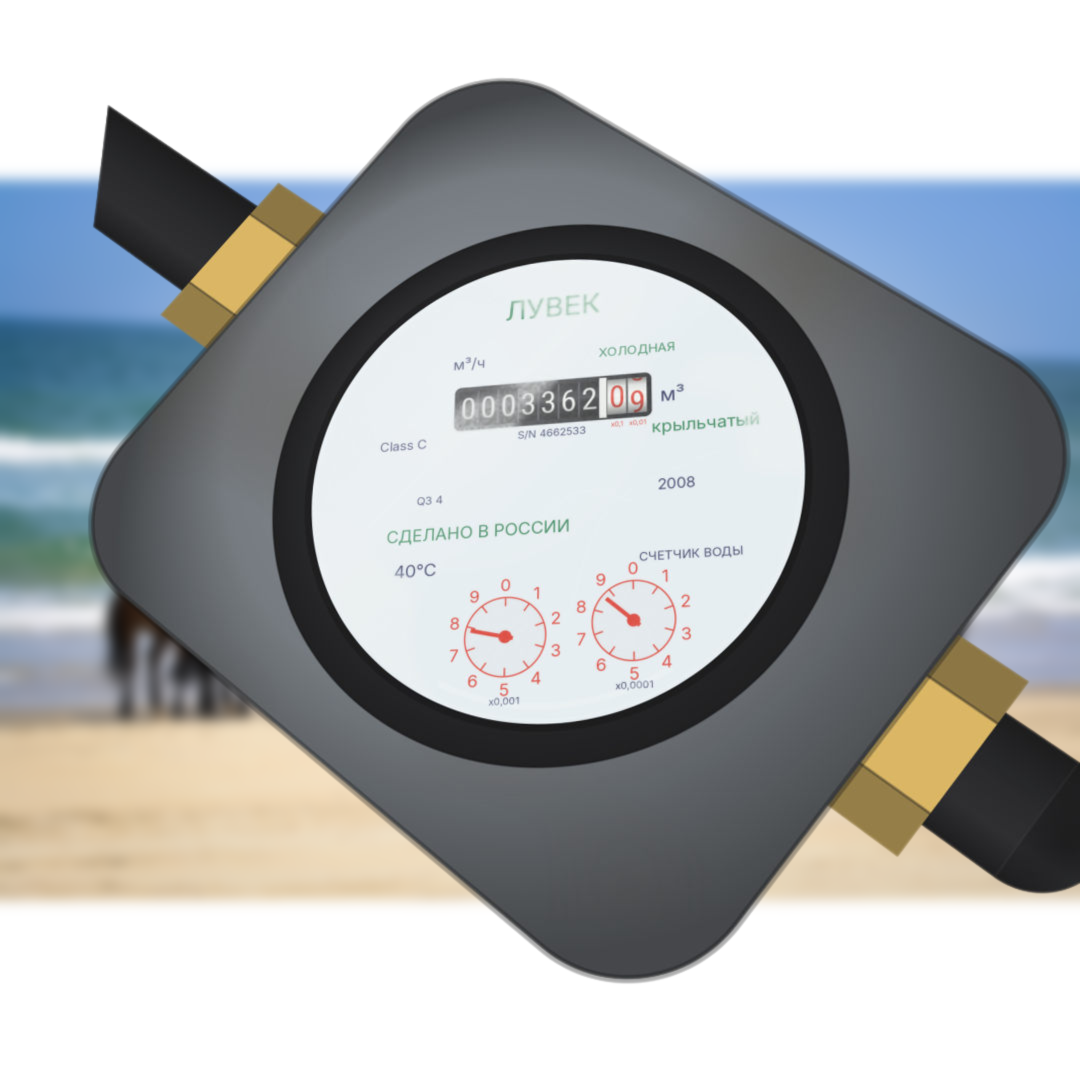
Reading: value=3362.0878 unit=m³
